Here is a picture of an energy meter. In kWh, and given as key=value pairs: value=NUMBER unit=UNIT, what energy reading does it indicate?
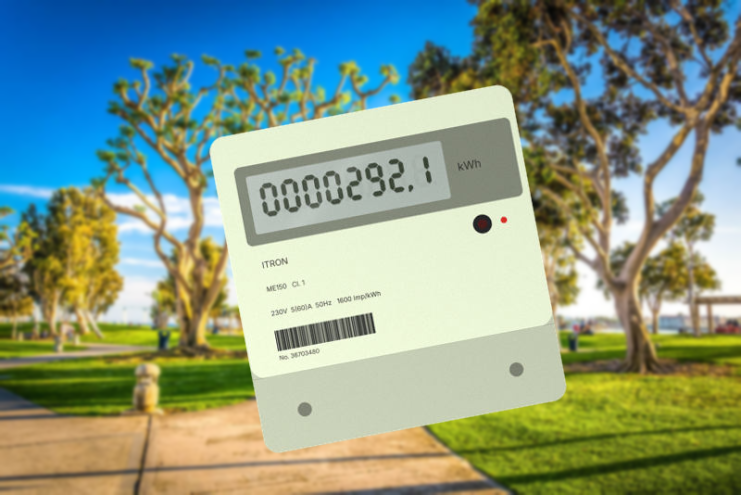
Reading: value=292.1 unit=kWh
